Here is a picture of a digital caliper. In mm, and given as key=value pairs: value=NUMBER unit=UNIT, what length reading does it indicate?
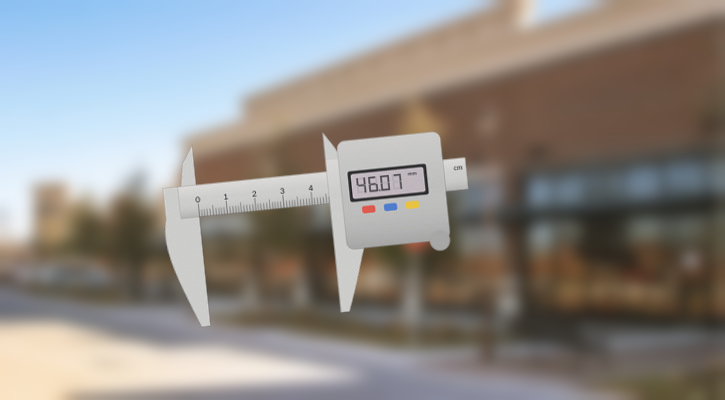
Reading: value=46.07 unit=mm
